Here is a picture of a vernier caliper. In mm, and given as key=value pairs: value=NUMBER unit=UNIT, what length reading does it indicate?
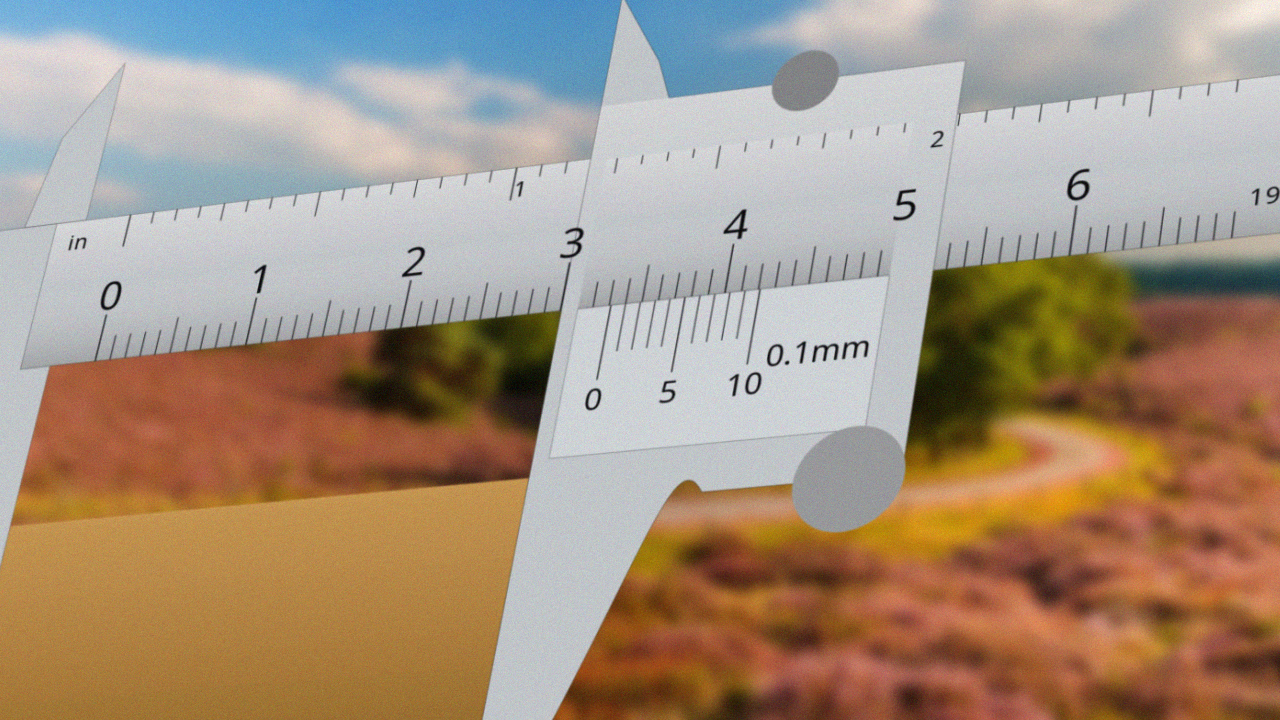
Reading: value=33.1 unit=mm
